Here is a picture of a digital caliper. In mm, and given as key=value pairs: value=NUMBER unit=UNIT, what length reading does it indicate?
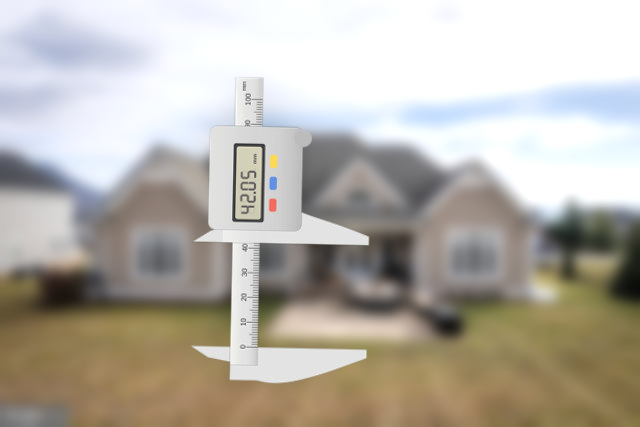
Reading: value=42.05 unit=mm
